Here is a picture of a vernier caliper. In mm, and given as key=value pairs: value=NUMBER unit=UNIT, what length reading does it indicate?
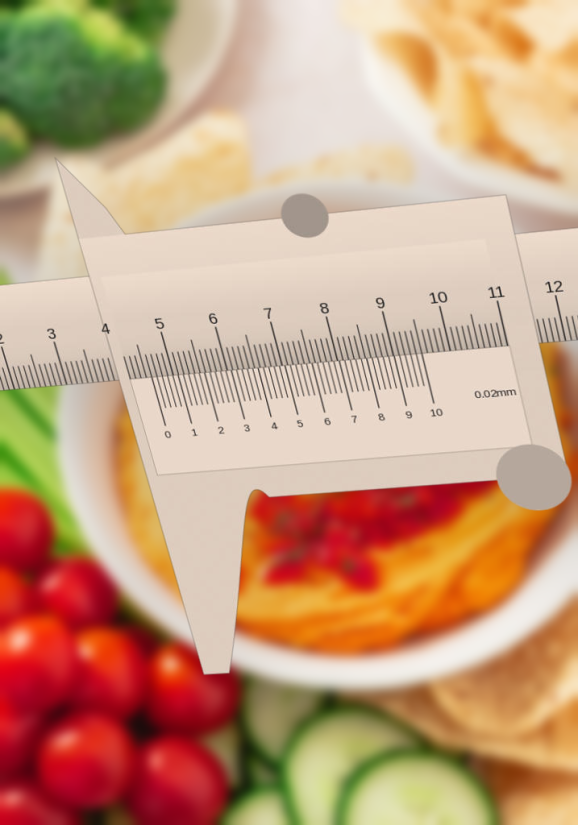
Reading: value=46.0 unit=mm
